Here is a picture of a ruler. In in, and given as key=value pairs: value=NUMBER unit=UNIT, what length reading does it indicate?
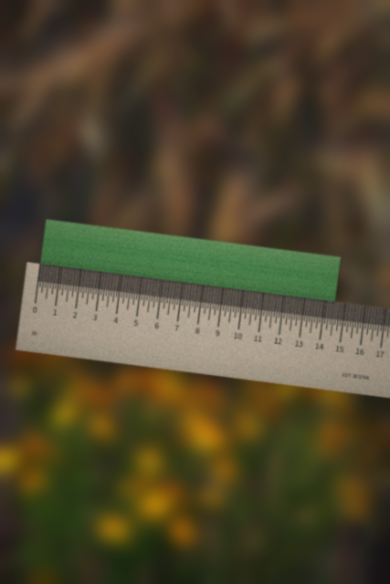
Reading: value=14.5 unit=in
